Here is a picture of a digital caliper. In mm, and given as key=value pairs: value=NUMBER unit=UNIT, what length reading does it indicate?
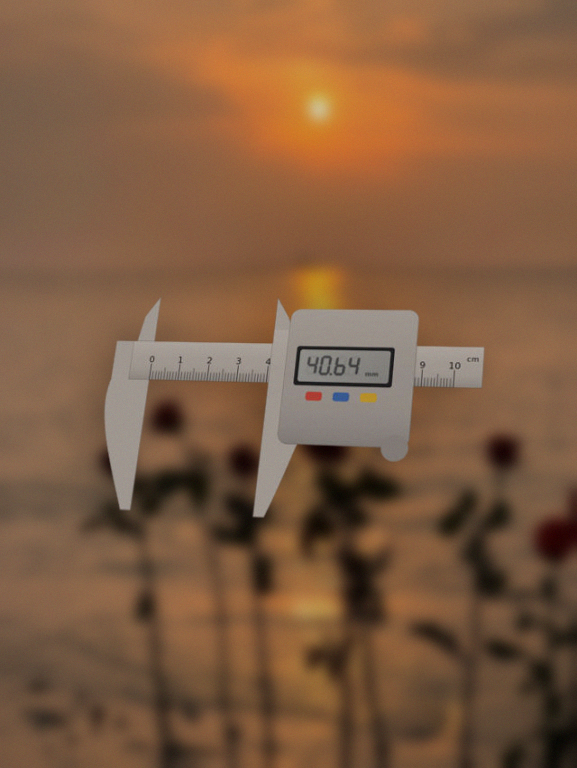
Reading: value=40.64 unit=mm
